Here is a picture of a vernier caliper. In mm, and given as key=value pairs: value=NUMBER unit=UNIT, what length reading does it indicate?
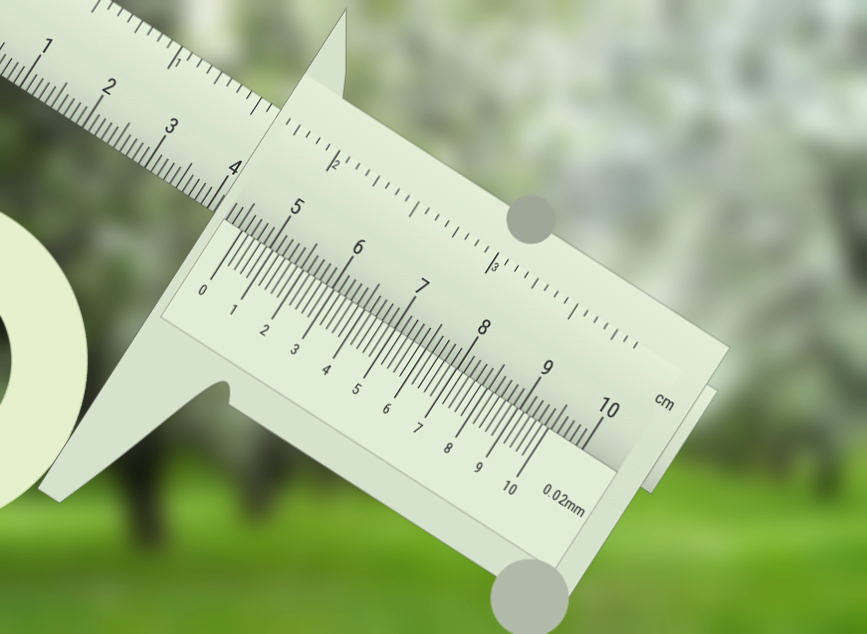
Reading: value=45.6 unit=mm
